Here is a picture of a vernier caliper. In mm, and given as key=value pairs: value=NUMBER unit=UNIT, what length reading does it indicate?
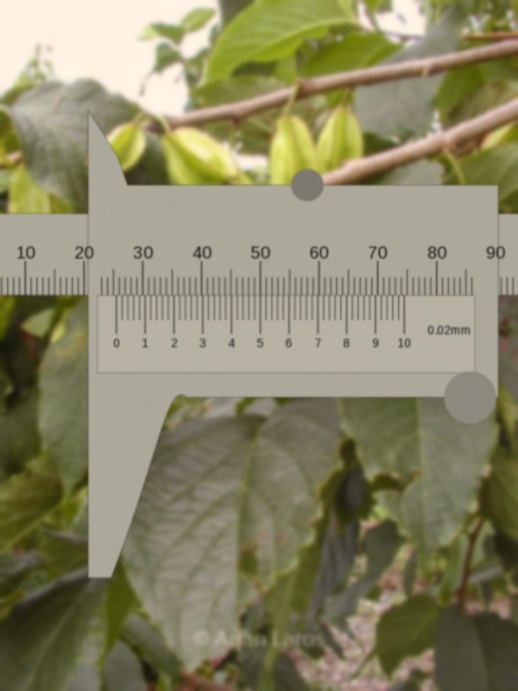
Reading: value=25.5 unit=mm
